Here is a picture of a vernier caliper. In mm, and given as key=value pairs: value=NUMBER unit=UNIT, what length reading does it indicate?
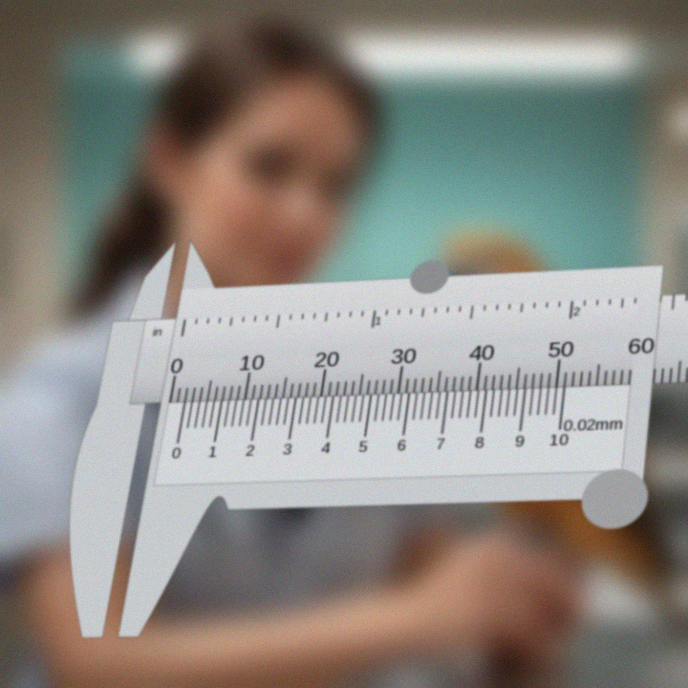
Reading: value=2.0 unit=mm
